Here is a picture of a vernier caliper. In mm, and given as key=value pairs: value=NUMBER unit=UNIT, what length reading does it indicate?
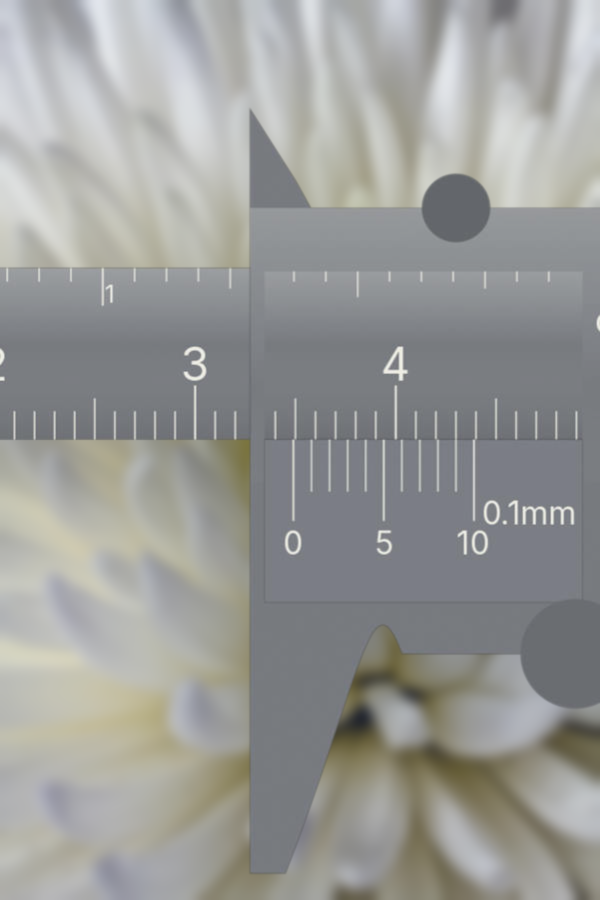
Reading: value=34.9 unit=mm
